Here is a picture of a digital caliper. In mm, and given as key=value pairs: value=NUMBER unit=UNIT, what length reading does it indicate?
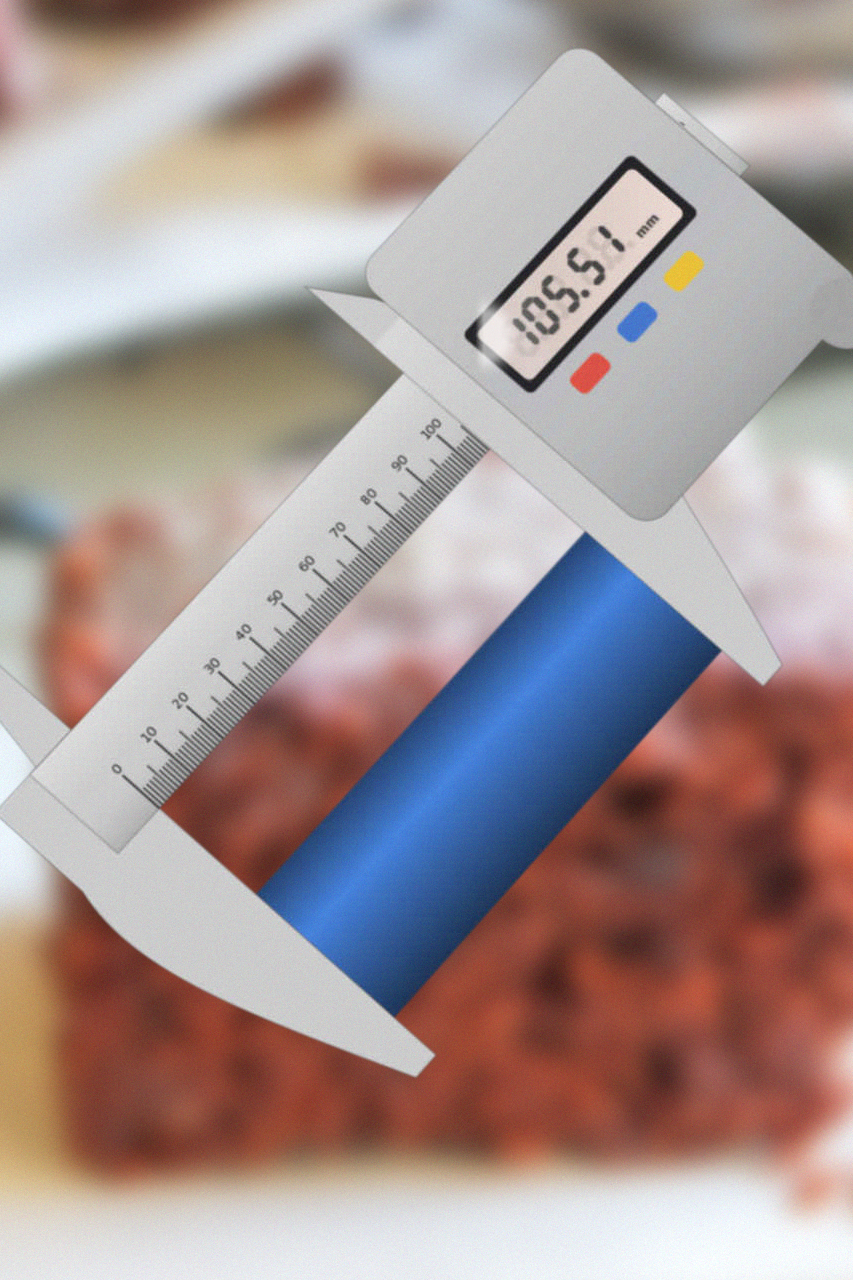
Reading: value=105.51 unit=mm
